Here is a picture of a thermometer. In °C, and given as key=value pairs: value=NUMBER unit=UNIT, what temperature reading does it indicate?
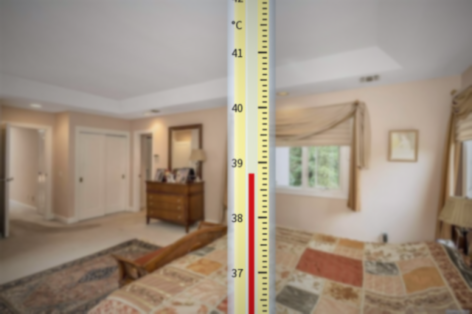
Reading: value=38.8 unit=°C
